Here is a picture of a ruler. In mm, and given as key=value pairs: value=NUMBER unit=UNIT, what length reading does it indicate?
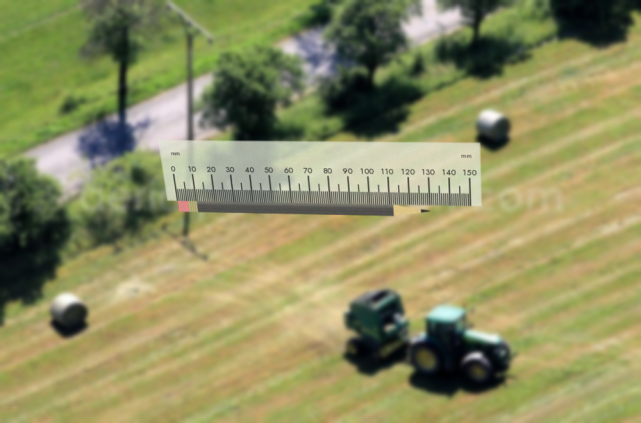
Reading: value=130 unit=mm
